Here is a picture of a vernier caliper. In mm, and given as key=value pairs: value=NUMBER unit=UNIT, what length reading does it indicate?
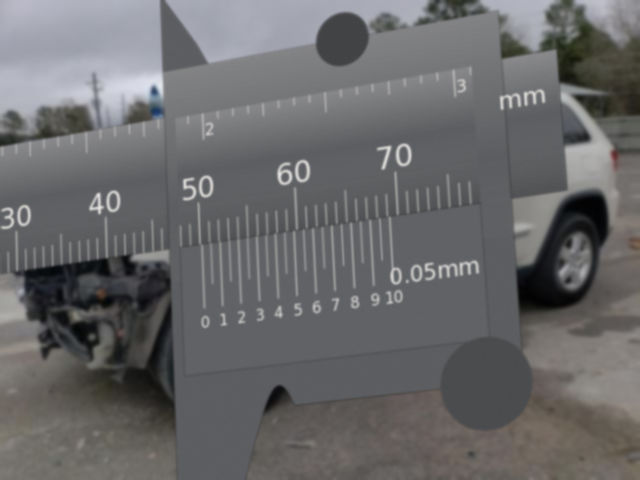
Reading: value=50.2 unit=mm
